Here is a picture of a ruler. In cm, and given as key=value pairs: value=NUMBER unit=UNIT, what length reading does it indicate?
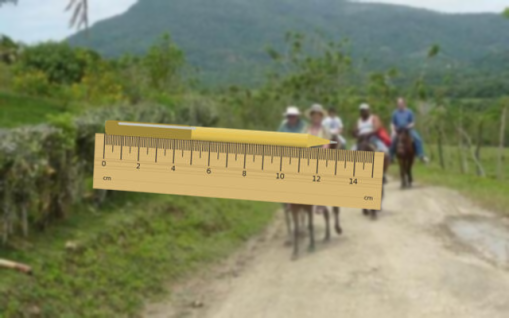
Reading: value=13 unit=cm
